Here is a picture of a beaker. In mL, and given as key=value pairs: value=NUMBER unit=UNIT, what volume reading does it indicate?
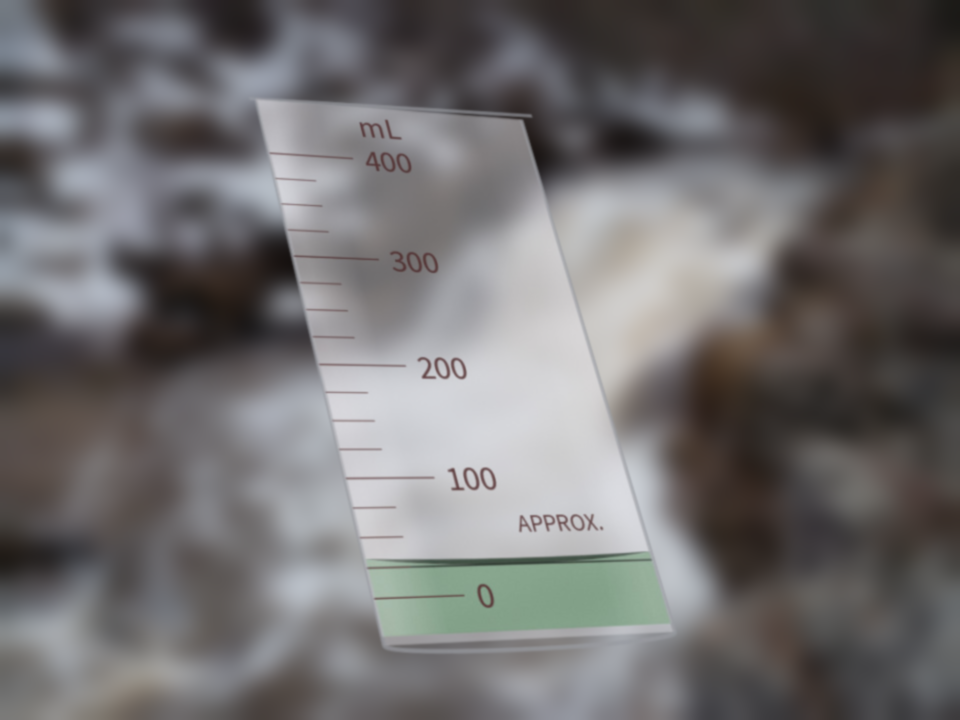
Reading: value=25 unit=mL
